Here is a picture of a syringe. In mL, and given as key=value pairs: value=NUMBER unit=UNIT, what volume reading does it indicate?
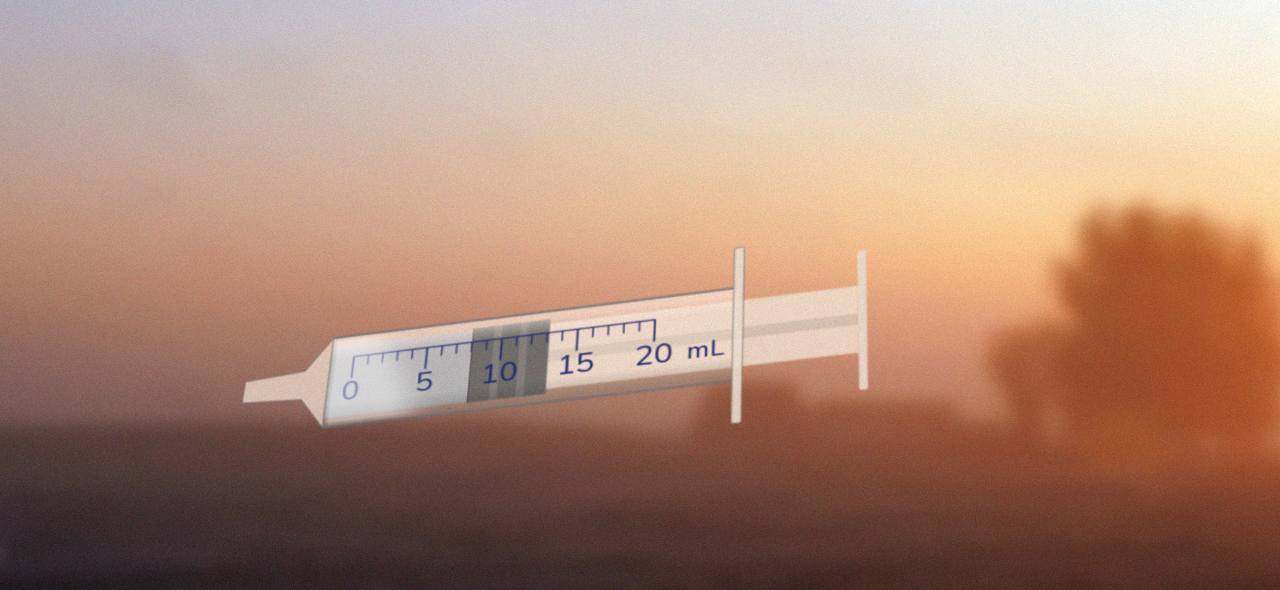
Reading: value=8 unit=mL
